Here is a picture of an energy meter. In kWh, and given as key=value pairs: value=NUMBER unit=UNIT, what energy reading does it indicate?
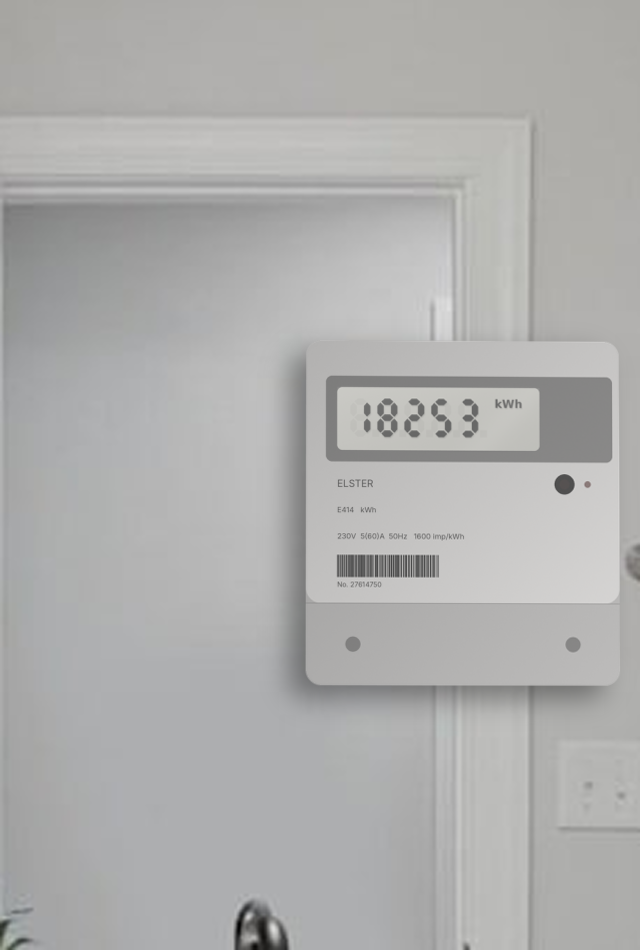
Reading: value=18253 unit=kWh
